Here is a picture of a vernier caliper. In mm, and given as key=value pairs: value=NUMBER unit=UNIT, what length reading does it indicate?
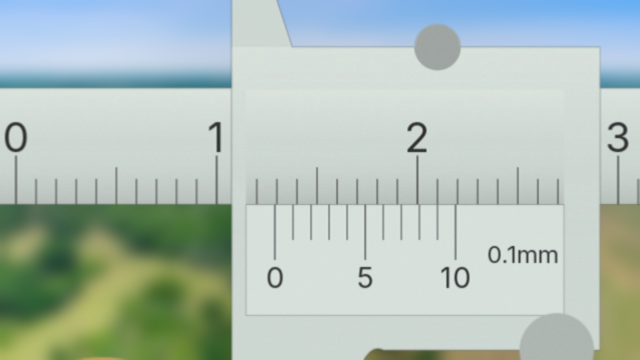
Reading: value=12.9 unit=mm
